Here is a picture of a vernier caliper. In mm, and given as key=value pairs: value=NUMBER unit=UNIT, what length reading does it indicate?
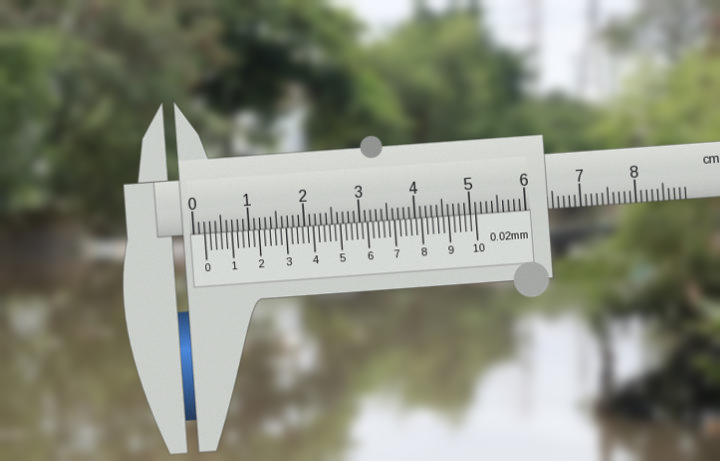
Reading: value=2.0 unit=mm
